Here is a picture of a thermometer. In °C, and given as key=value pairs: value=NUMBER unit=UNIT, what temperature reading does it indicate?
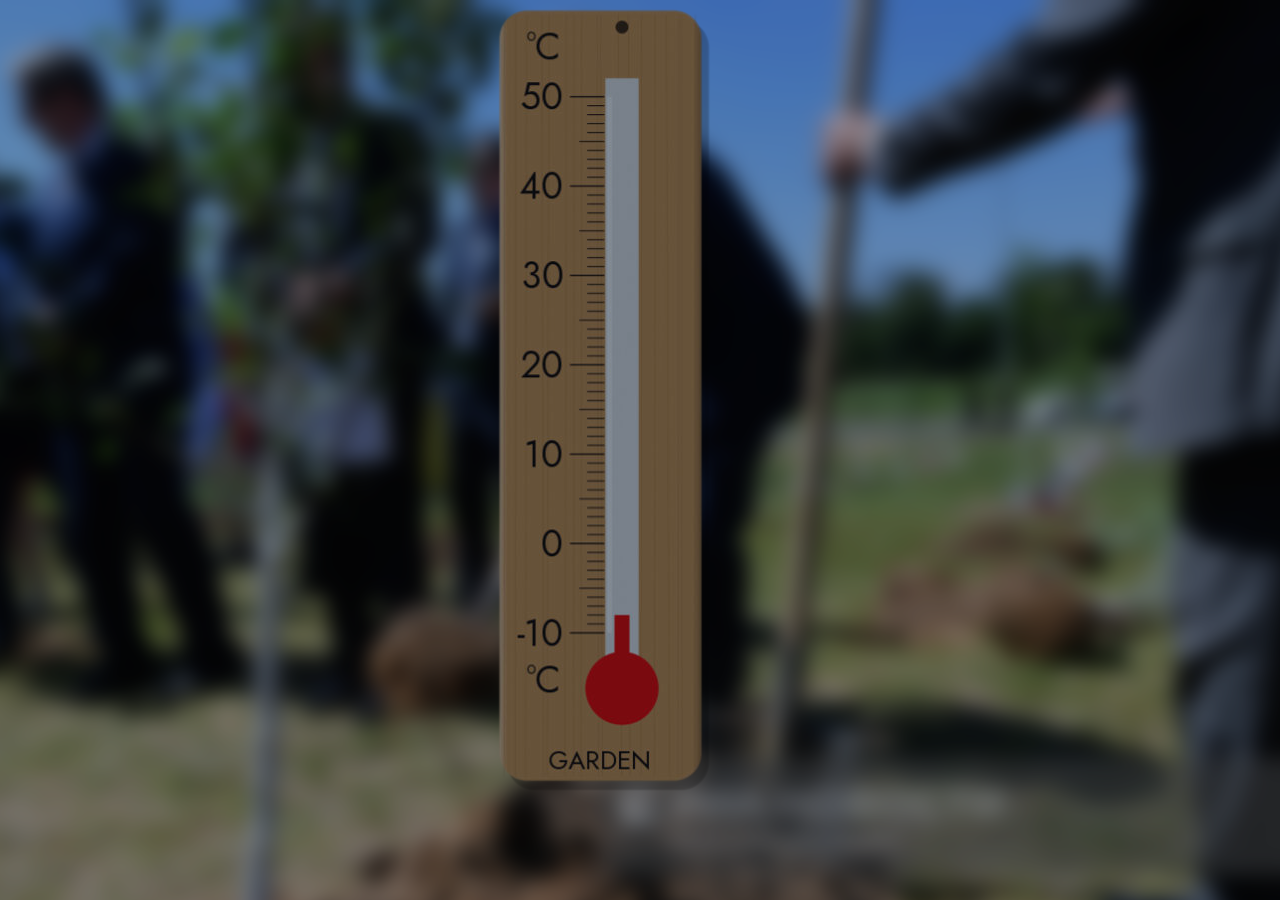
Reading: value=-8 unit=°C
